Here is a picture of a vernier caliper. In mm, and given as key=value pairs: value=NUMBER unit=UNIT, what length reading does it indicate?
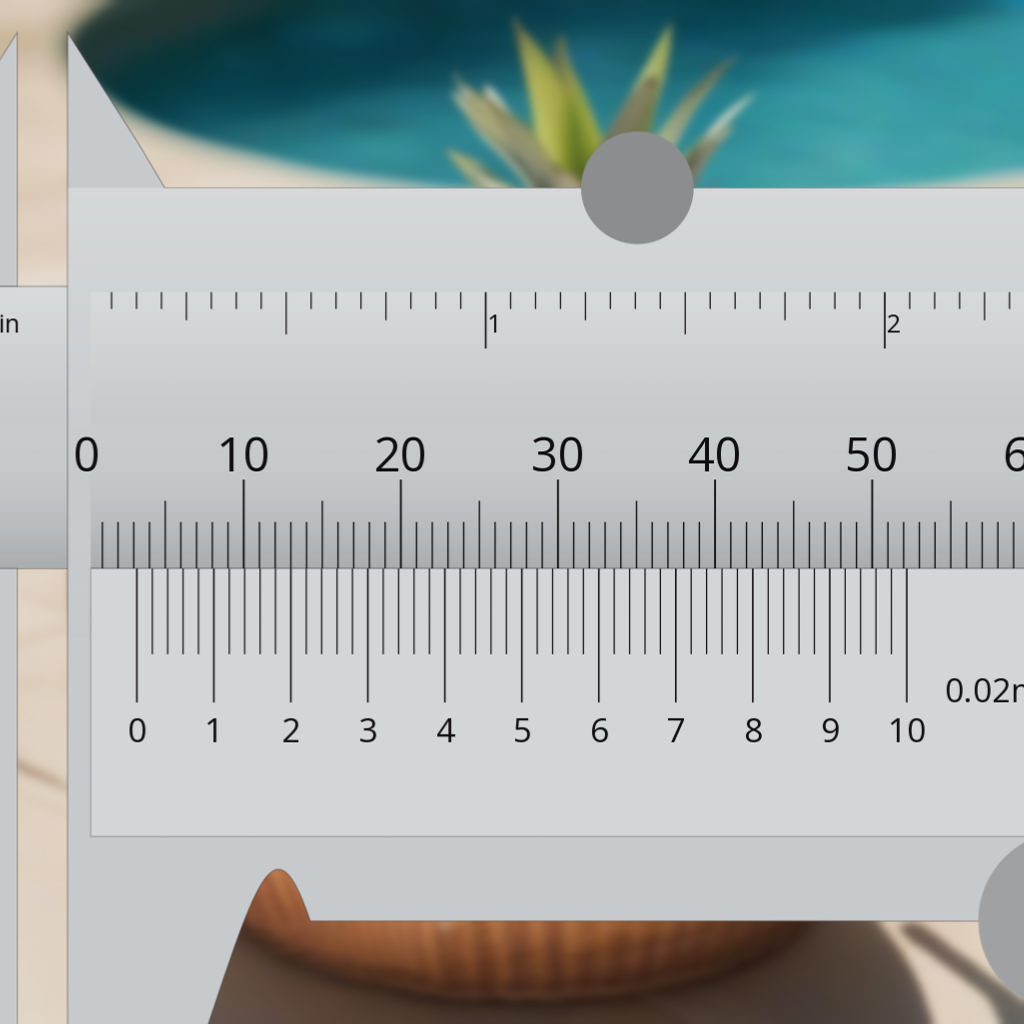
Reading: value=3.2 unit=mm
